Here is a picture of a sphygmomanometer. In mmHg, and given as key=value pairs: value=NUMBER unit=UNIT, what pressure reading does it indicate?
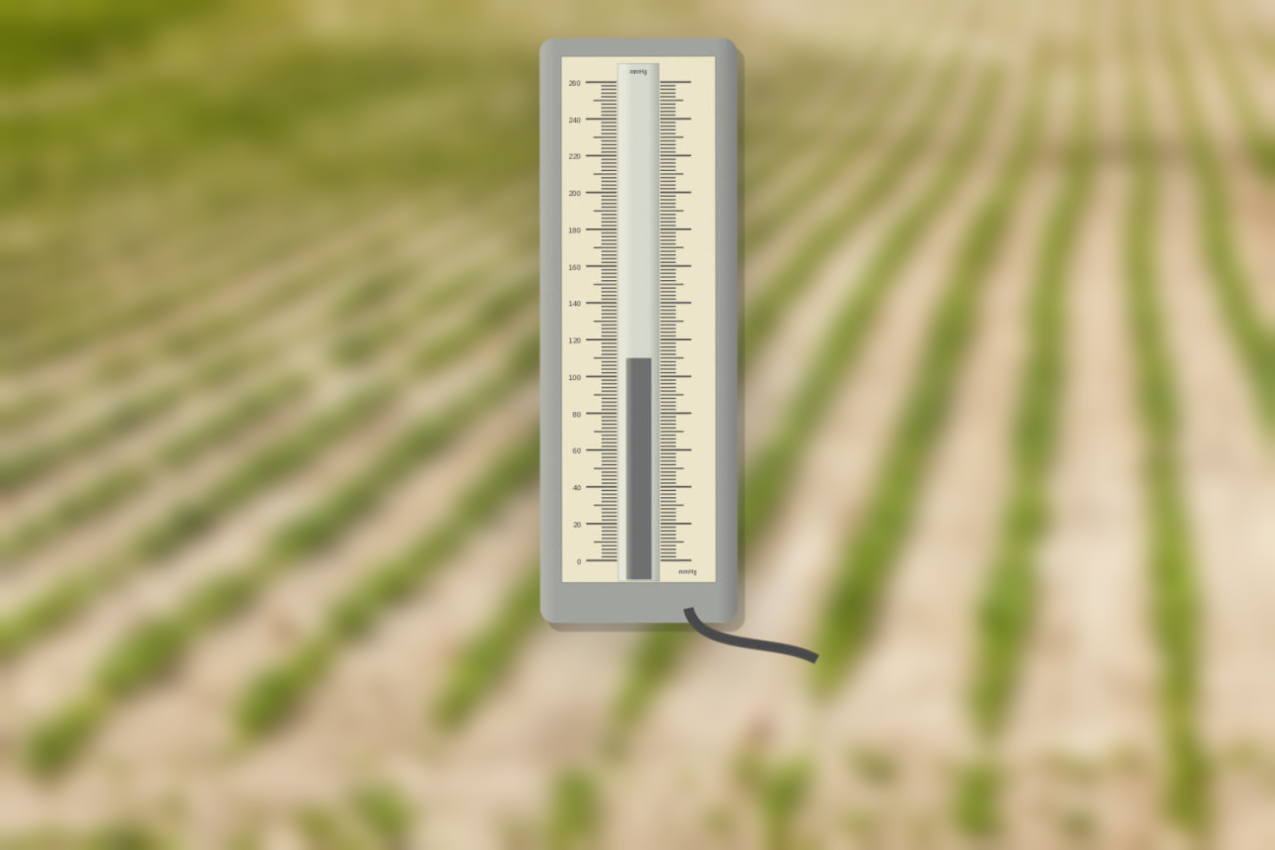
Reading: value=110 unit=mmHg
